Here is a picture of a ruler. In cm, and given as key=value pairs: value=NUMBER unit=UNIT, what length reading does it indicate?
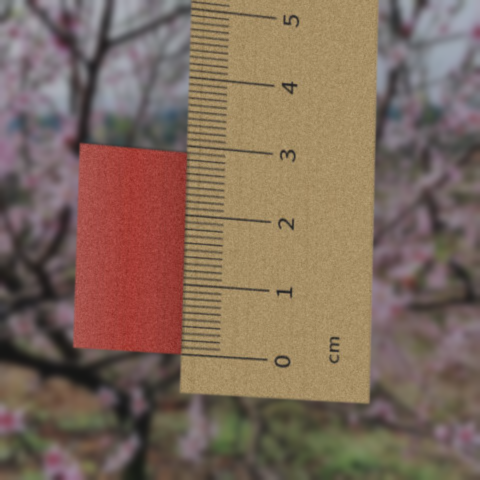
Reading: value=2.9 unit=cm
